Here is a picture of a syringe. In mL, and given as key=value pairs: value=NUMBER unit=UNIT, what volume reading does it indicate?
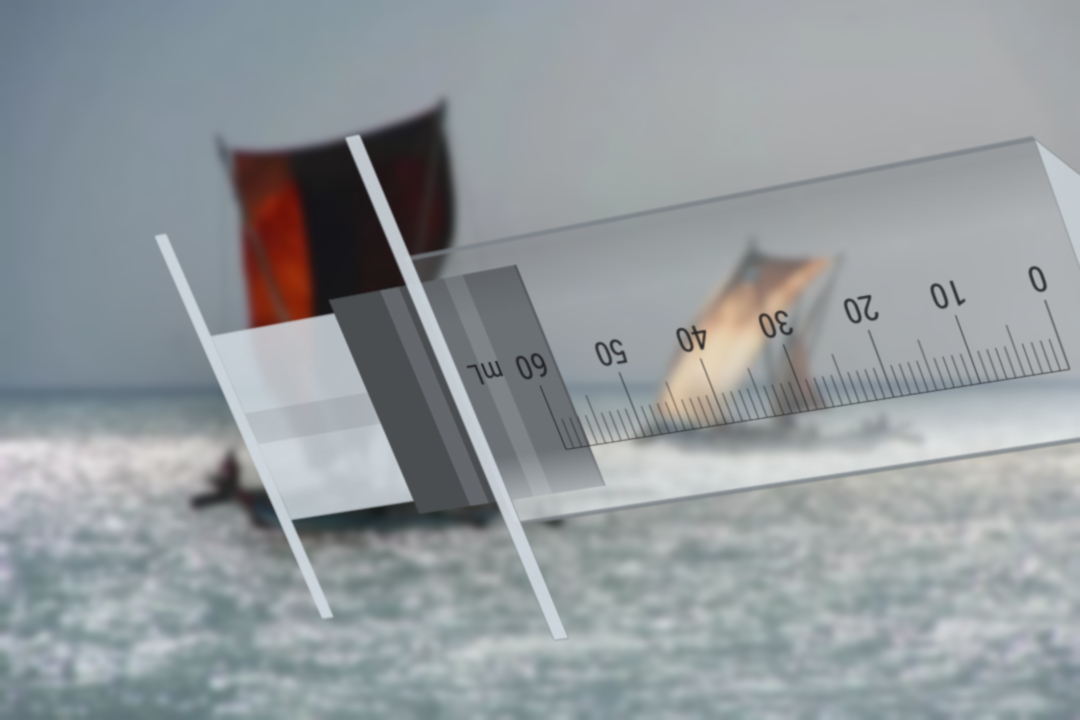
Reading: value=57 unit=mL
